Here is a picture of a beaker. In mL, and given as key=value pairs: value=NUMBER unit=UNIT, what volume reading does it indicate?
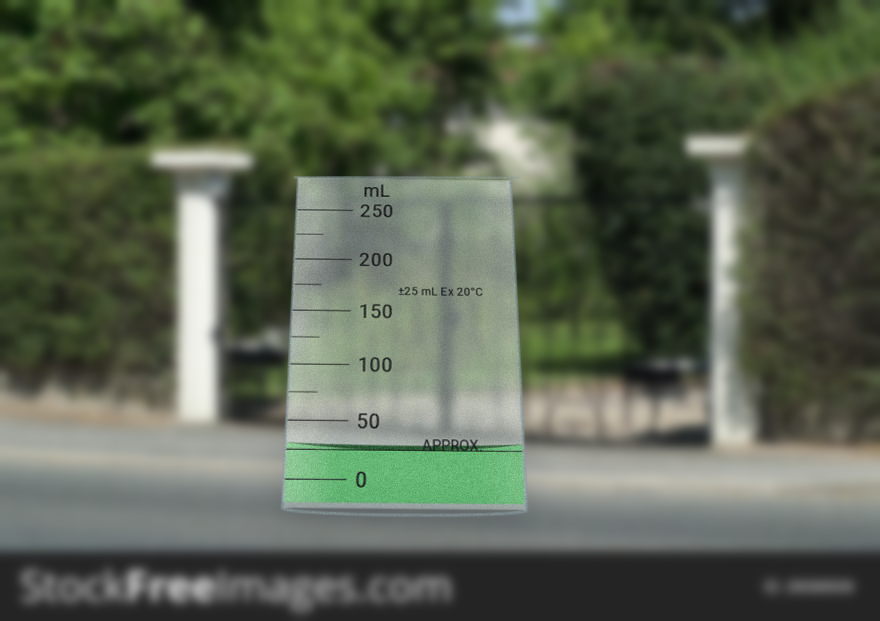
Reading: value=25 unit=mL
